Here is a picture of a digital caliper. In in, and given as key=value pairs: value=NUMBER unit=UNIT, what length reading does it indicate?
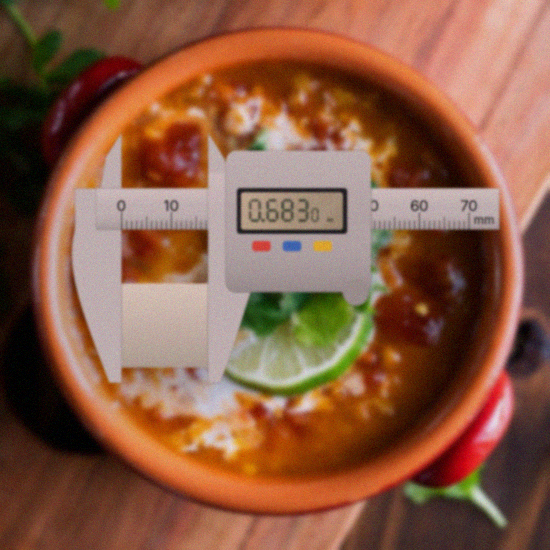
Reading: value=0.6830 unit=in
